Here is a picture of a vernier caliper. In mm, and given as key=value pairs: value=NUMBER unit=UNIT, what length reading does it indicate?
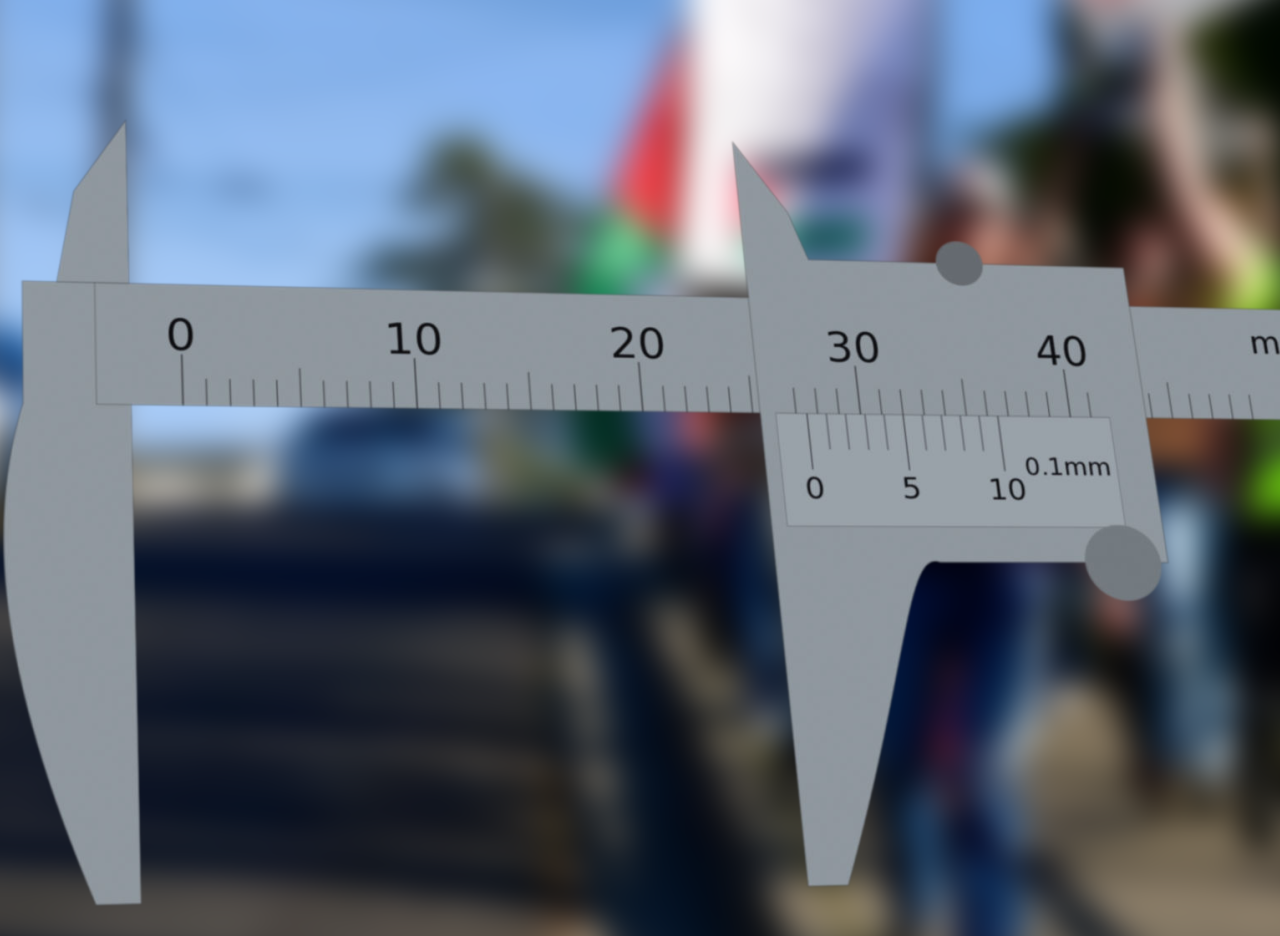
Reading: value=27.5 unit=mm
